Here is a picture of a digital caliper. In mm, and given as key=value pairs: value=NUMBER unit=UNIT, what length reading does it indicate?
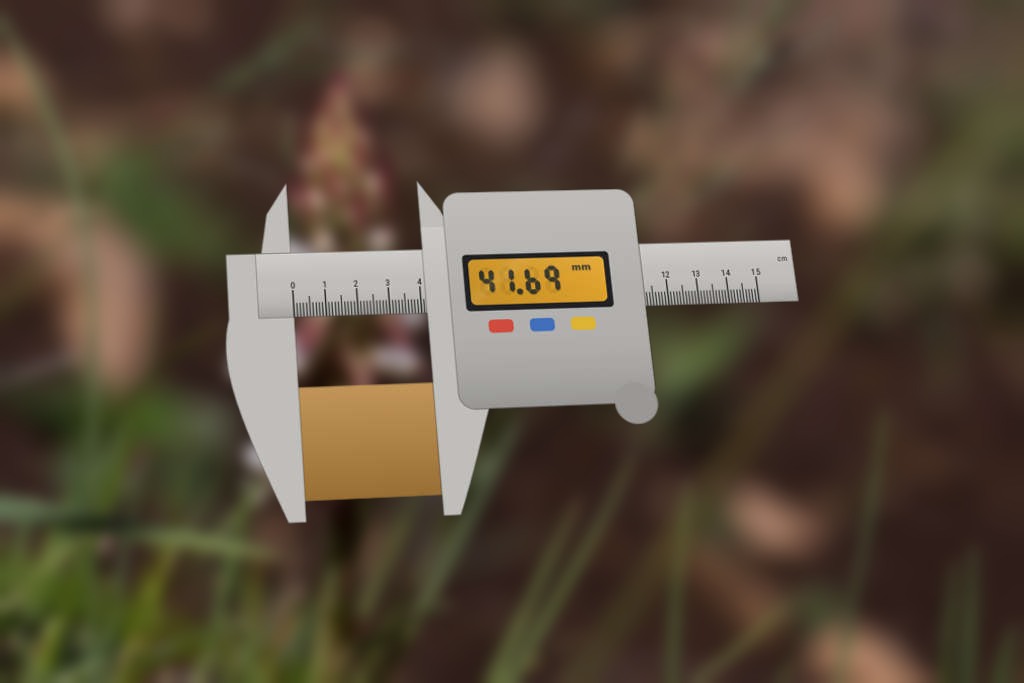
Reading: value=41.69 unit=mm
